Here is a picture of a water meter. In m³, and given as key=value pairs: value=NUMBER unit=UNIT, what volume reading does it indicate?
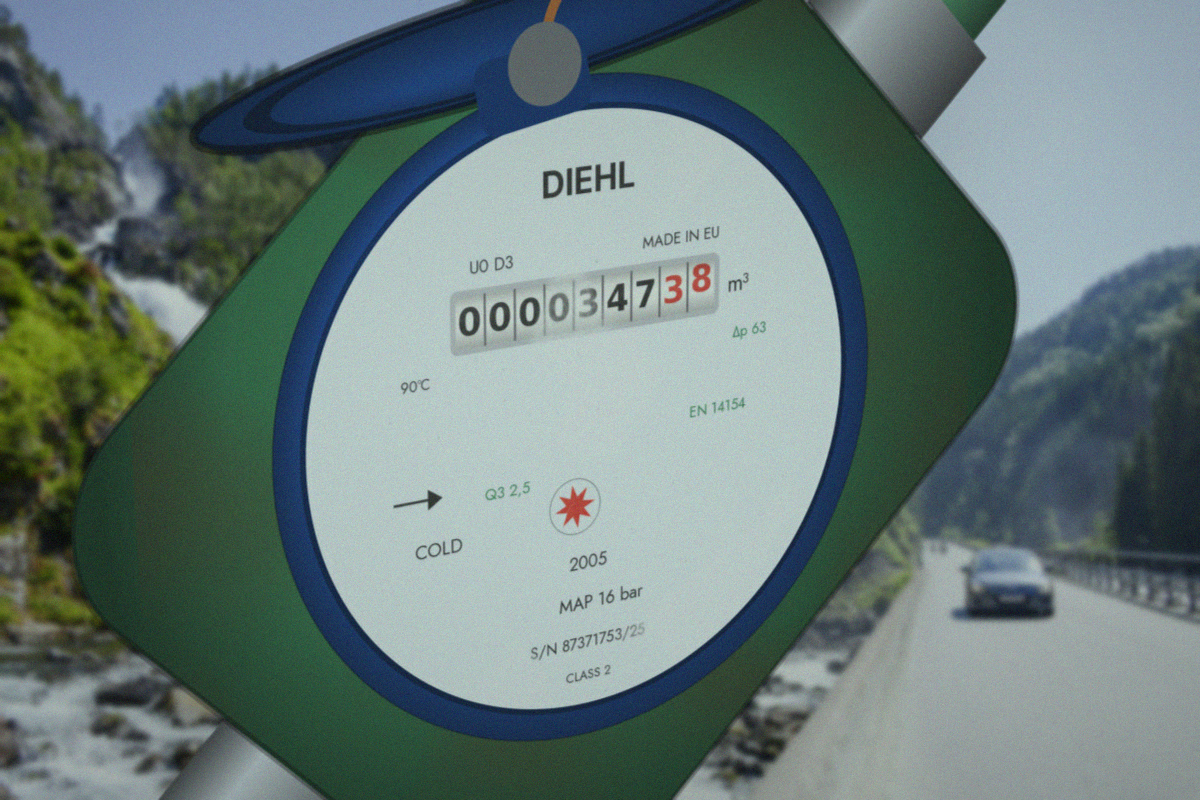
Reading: value=347.38 unit=m³
